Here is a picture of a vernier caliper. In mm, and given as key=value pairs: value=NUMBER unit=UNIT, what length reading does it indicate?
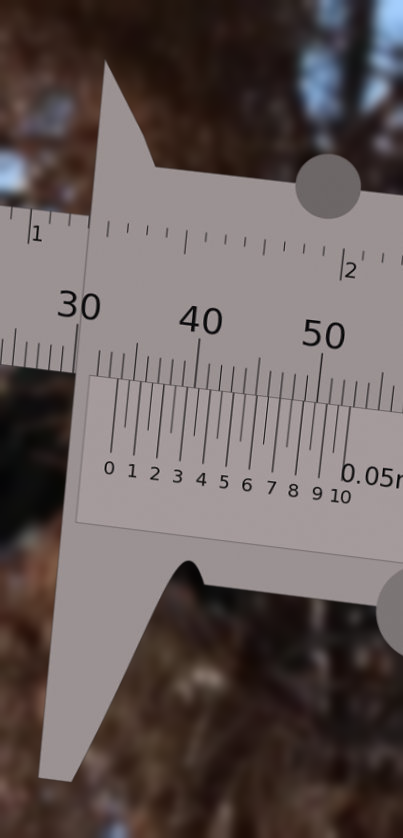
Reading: value=33.7 unit=mm
